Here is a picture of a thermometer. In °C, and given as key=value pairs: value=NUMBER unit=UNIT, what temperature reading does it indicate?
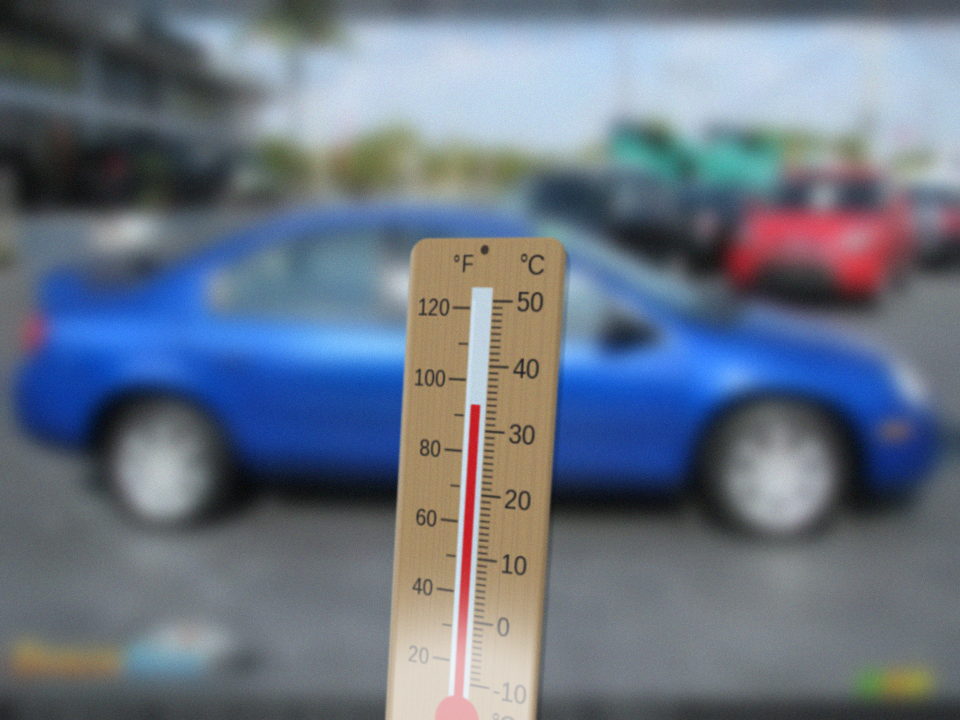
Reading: value=34 unit=°C
